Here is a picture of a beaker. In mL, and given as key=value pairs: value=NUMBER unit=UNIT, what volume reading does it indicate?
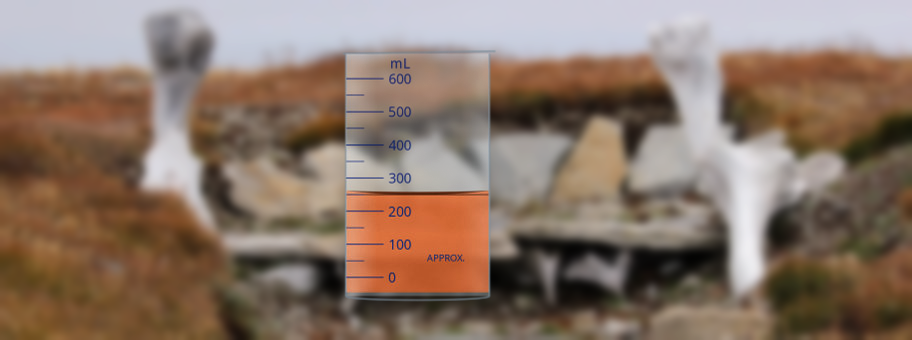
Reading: value=250 unit=mL
